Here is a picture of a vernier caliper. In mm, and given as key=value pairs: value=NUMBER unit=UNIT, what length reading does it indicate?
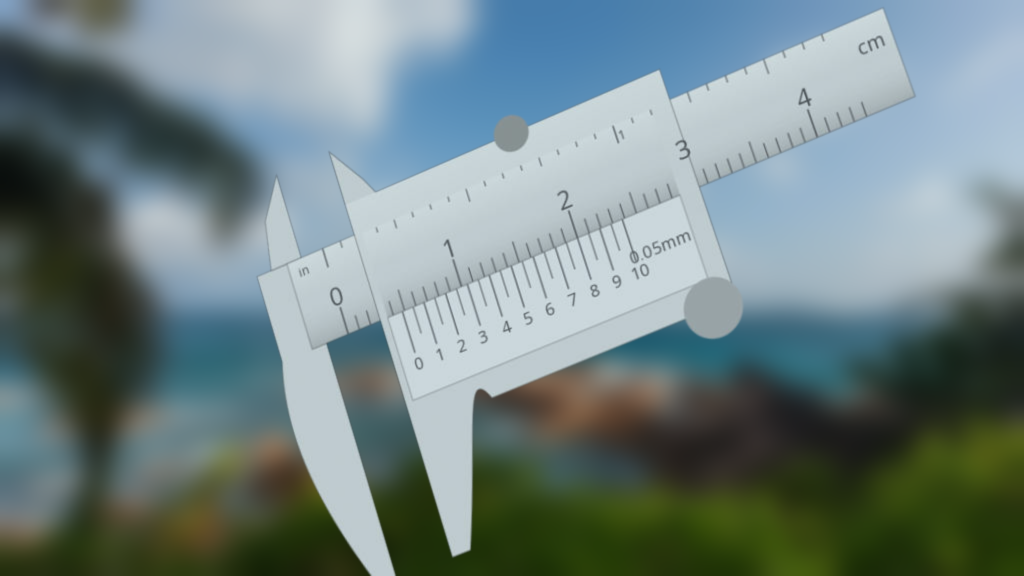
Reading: value=4.8 unit=mm
